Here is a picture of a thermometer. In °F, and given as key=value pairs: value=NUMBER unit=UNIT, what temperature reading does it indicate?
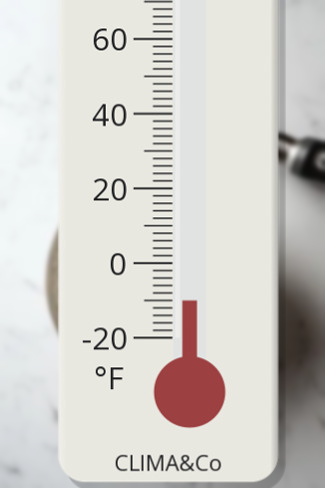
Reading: value=-10 unit=°F
